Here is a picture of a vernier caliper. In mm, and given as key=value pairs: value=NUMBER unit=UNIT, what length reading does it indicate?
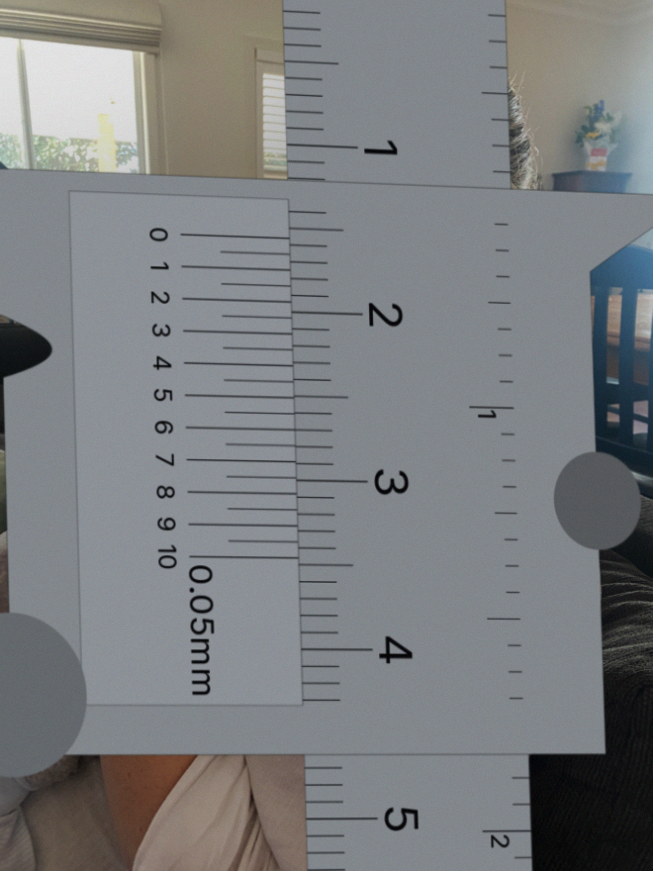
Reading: value=15.6 unit=mm
